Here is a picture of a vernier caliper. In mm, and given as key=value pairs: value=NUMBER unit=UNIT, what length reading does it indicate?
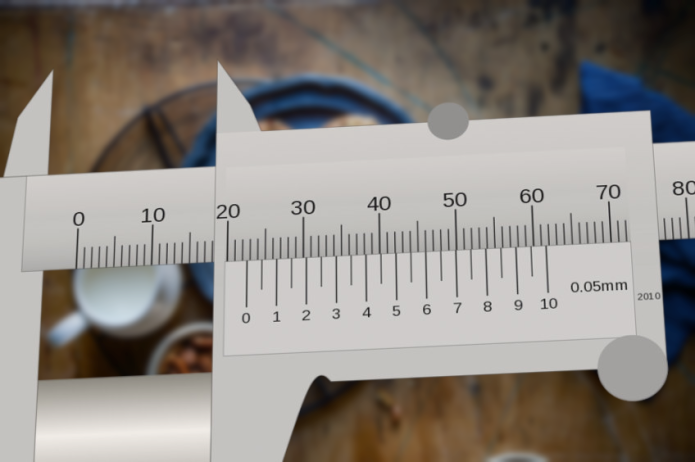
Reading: value=22.6 unit=mm
